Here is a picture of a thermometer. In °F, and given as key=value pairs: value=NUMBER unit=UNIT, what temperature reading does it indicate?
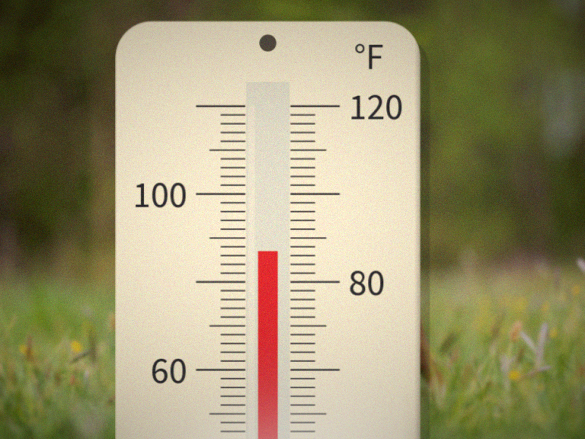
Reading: value=87 unit=°F
